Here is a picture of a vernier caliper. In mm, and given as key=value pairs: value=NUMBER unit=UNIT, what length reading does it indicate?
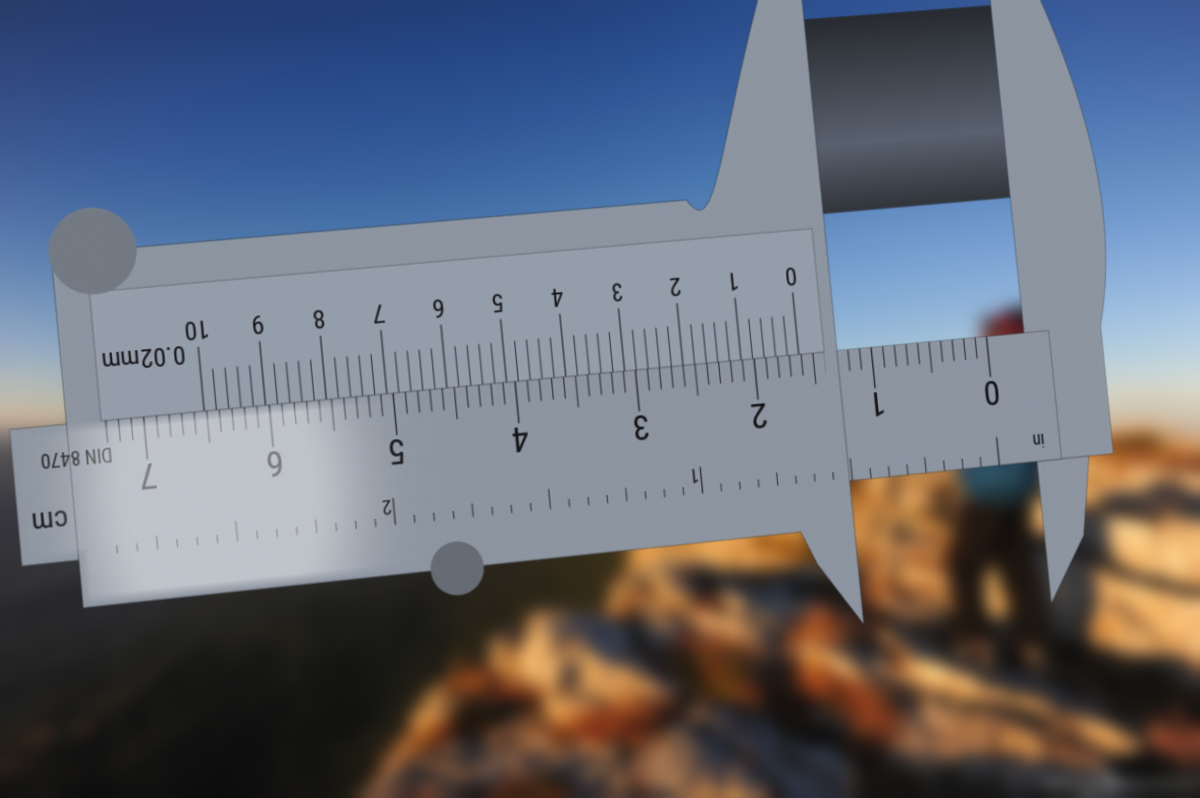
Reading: value=16.2 unit=mm
